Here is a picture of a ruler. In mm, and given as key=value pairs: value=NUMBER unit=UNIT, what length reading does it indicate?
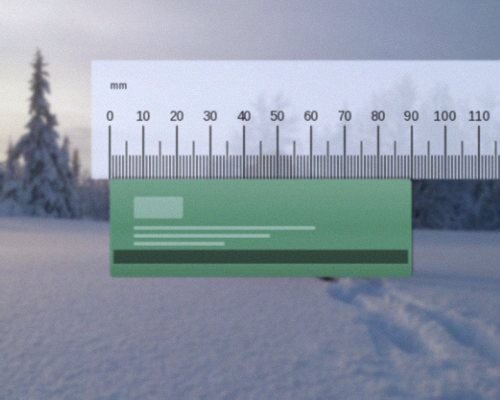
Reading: value=90 unit=mm
